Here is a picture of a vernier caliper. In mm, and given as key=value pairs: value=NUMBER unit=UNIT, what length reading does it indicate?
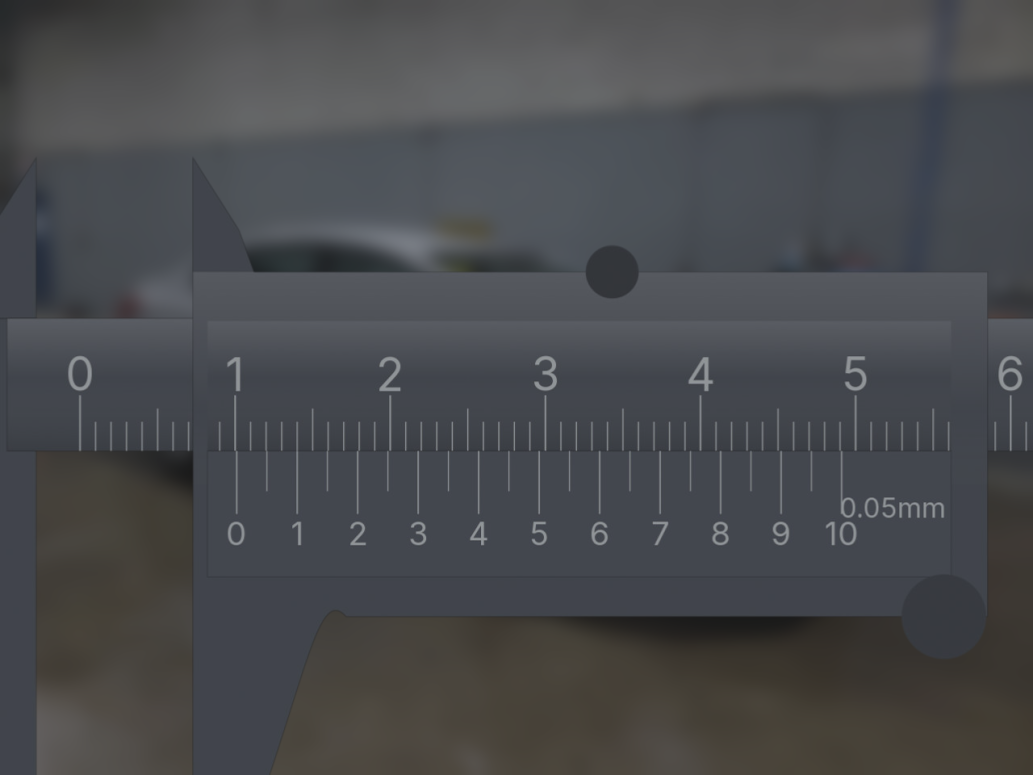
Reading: value=10.1 unit=mm
